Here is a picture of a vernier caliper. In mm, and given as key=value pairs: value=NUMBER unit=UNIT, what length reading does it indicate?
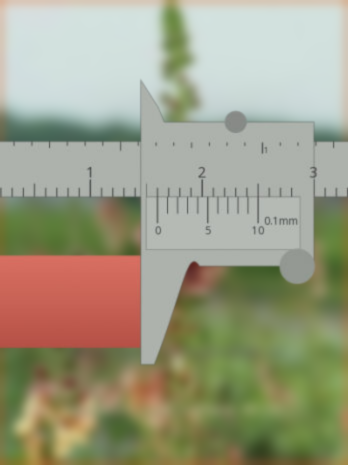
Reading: value=16.0 unit=mm
